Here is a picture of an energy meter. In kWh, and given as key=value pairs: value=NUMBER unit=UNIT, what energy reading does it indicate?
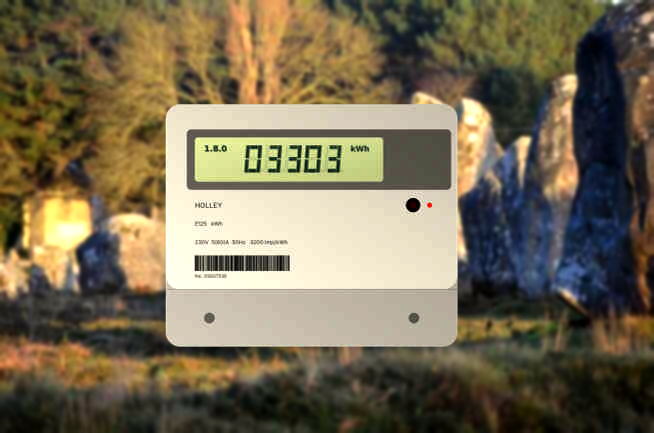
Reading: value=3303 unit=kWh
